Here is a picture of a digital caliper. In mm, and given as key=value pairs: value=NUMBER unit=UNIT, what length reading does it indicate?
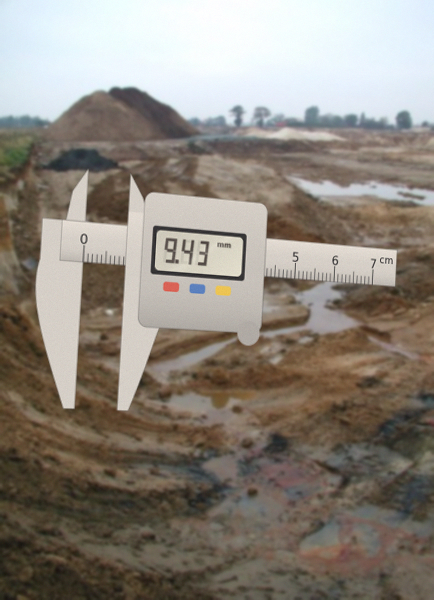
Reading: value=9.43 unit=mm
